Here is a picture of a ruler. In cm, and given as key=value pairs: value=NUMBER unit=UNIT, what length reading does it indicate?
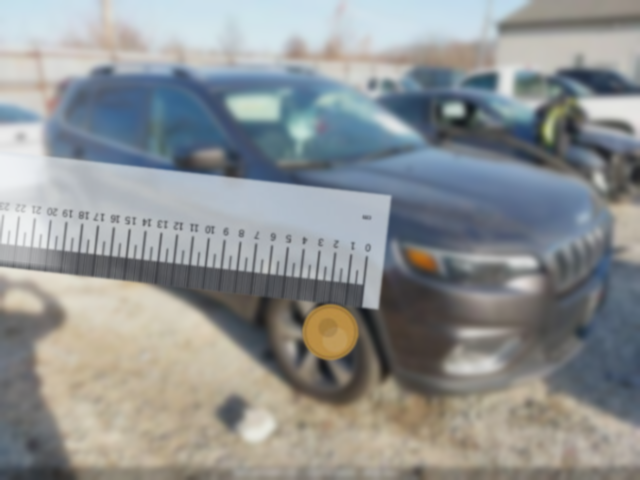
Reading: value=3.5 unit=cm
